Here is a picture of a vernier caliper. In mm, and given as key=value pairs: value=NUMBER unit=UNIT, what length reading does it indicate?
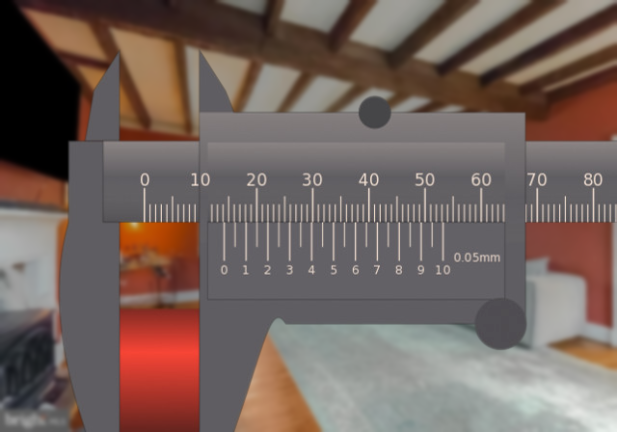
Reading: value=14.2 unit=mm
